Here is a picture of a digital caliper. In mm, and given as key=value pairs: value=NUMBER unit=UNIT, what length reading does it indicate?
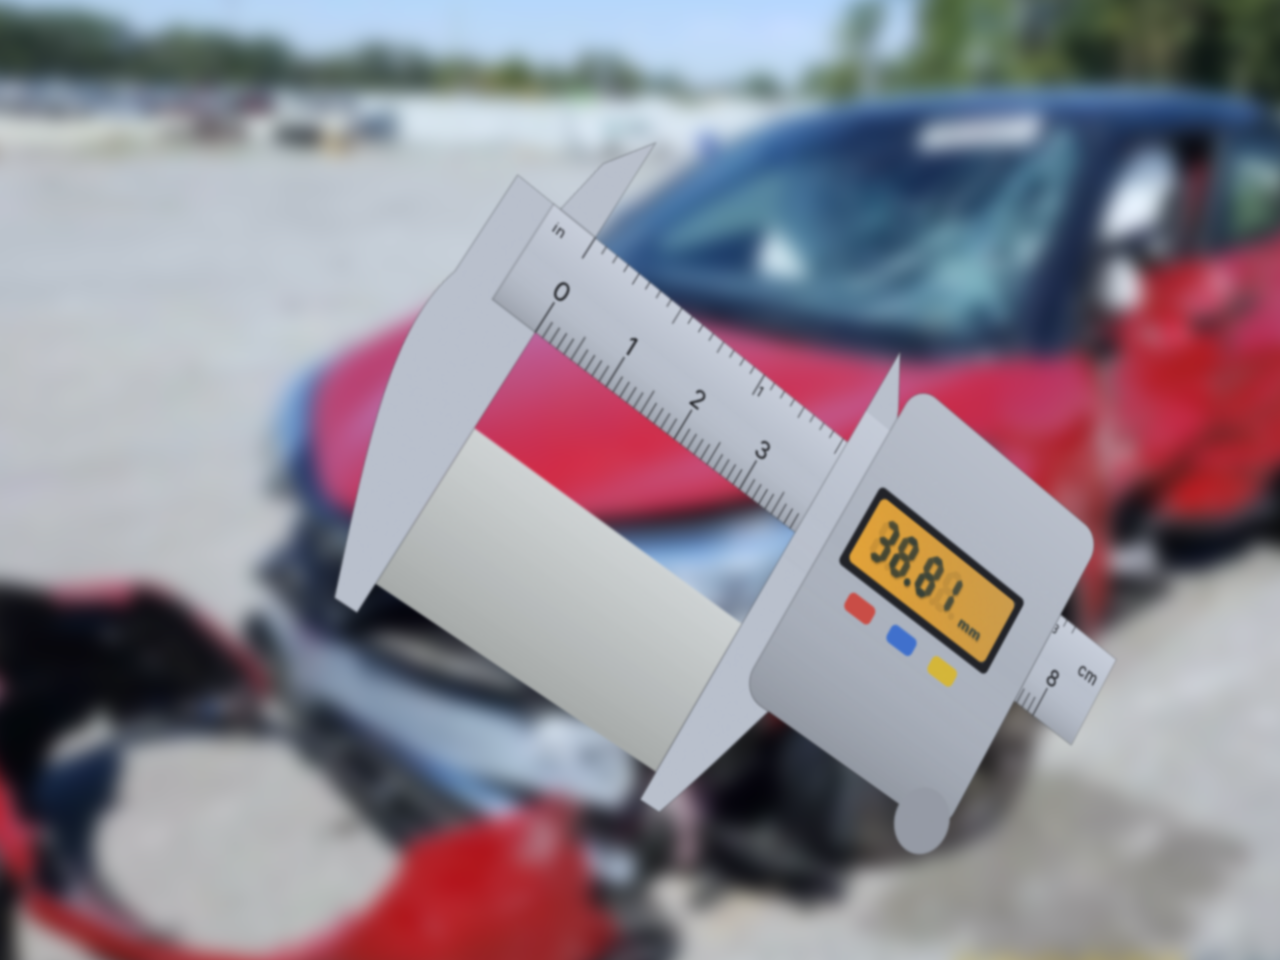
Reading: value=38.81 unit=mm
